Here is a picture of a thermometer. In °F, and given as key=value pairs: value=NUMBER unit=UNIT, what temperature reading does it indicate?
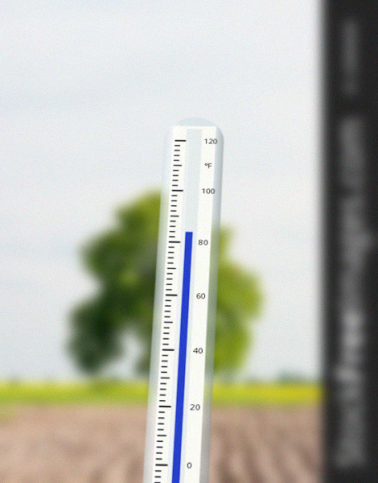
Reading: value=84 unit=°F
